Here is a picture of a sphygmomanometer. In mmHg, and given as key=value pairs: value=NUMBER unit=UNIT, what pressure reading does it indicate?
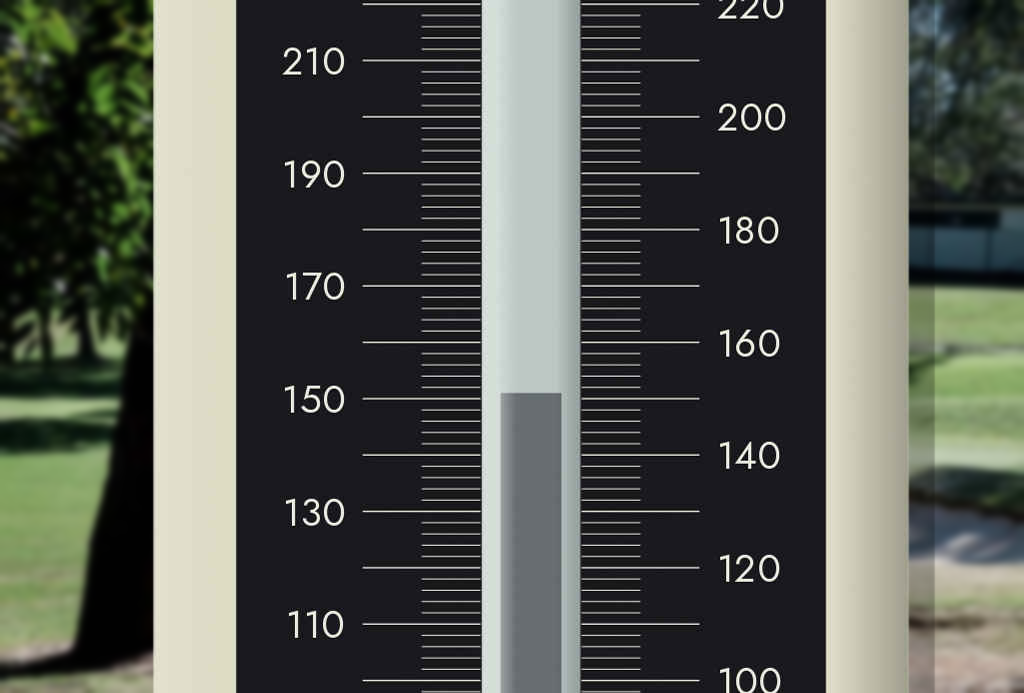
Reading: value=151 unit=mmHg
